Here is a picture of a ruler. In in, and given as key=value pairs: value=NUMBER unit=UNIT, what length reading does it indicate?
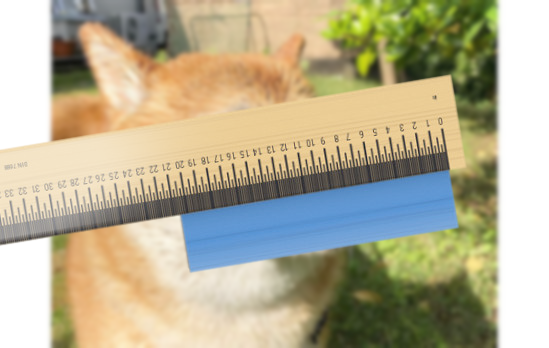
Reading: value=20.5 unit=in
